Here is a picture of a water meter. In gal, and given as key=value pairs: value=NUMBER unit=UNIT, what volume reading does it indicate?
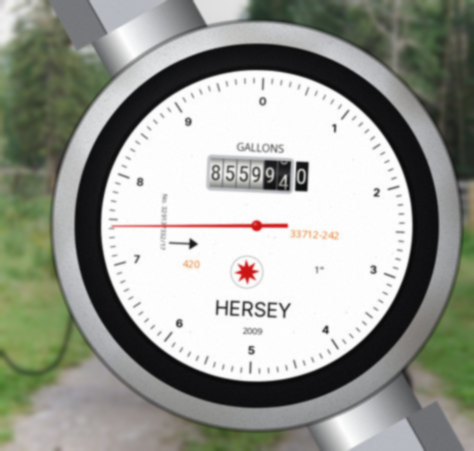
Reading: value=8559937.4 unit=gal
